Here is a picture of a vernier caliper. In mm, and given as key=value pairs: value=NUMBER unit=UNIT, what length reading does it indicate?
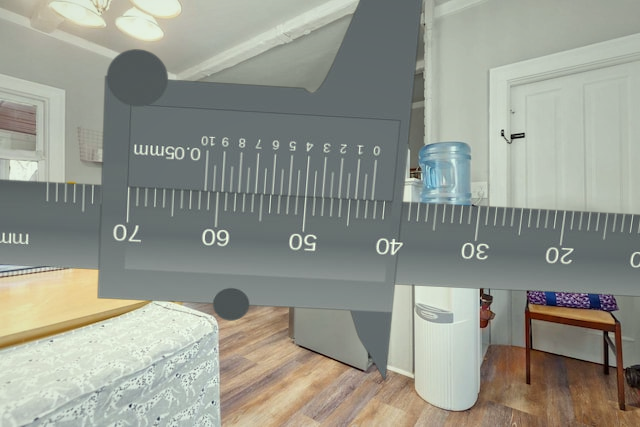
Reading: value=42.4 unit=mm
